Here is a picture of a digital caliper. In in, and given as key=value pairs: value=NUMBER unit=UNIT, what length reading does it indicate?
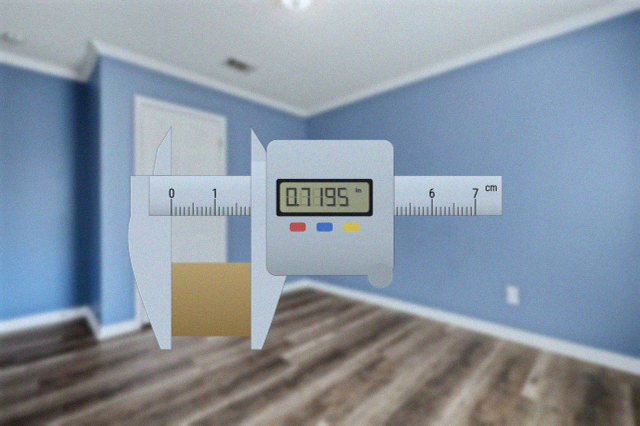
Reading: value=0.7195 unit=in
